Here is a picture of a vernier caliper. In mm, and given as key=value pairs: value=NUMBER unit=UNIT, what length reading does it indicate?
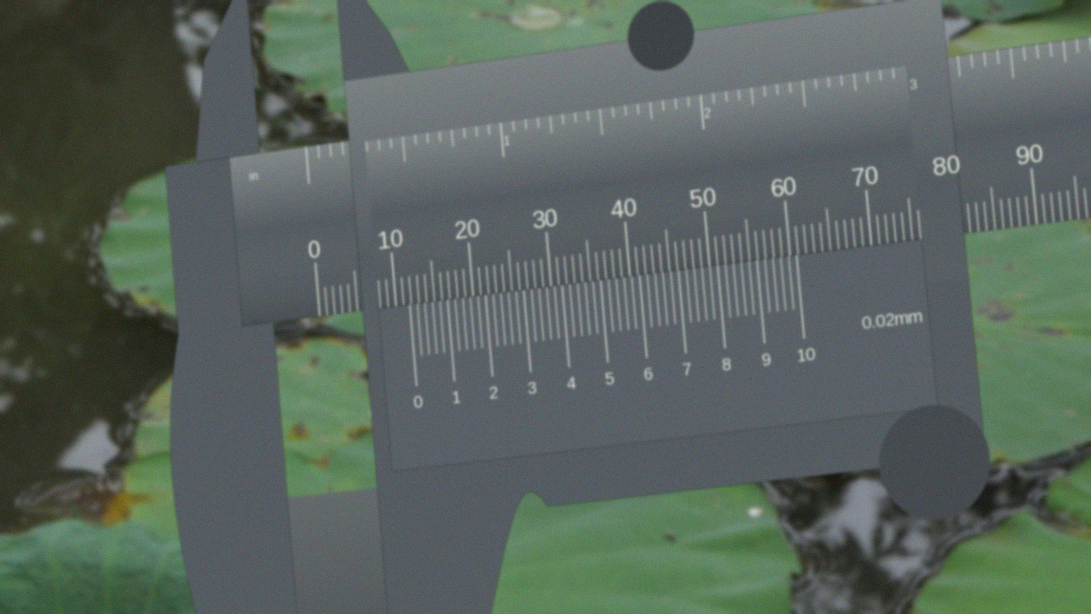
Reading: value=11.8 unit=mm
